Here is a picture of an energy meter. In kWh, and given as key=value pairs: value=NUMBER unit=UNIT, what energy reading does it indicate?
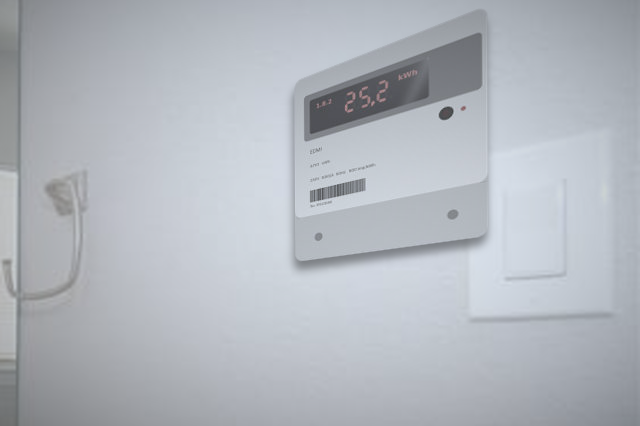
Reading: value=25.2 unit=kWh
